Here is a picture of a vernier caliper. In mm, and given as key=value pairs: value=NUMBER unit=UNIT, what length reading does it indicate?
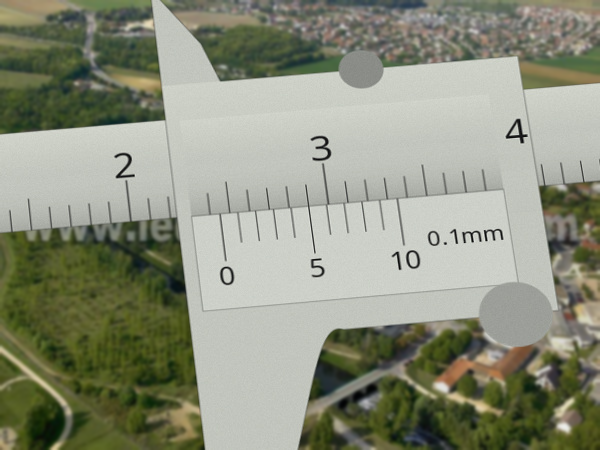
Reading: value=24.5 unit=mm
